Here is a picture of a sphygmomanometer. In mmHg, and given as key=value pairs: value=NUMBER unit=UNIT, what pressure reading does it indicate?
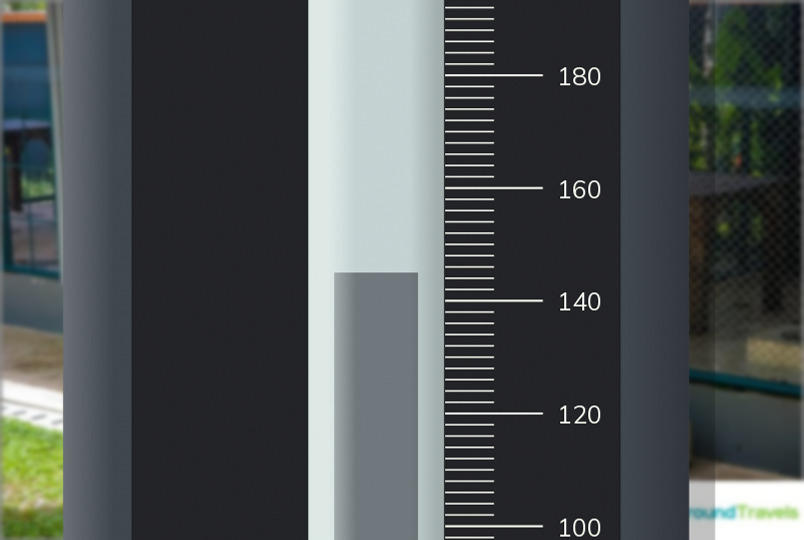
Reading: value=145 unit=mmHg
